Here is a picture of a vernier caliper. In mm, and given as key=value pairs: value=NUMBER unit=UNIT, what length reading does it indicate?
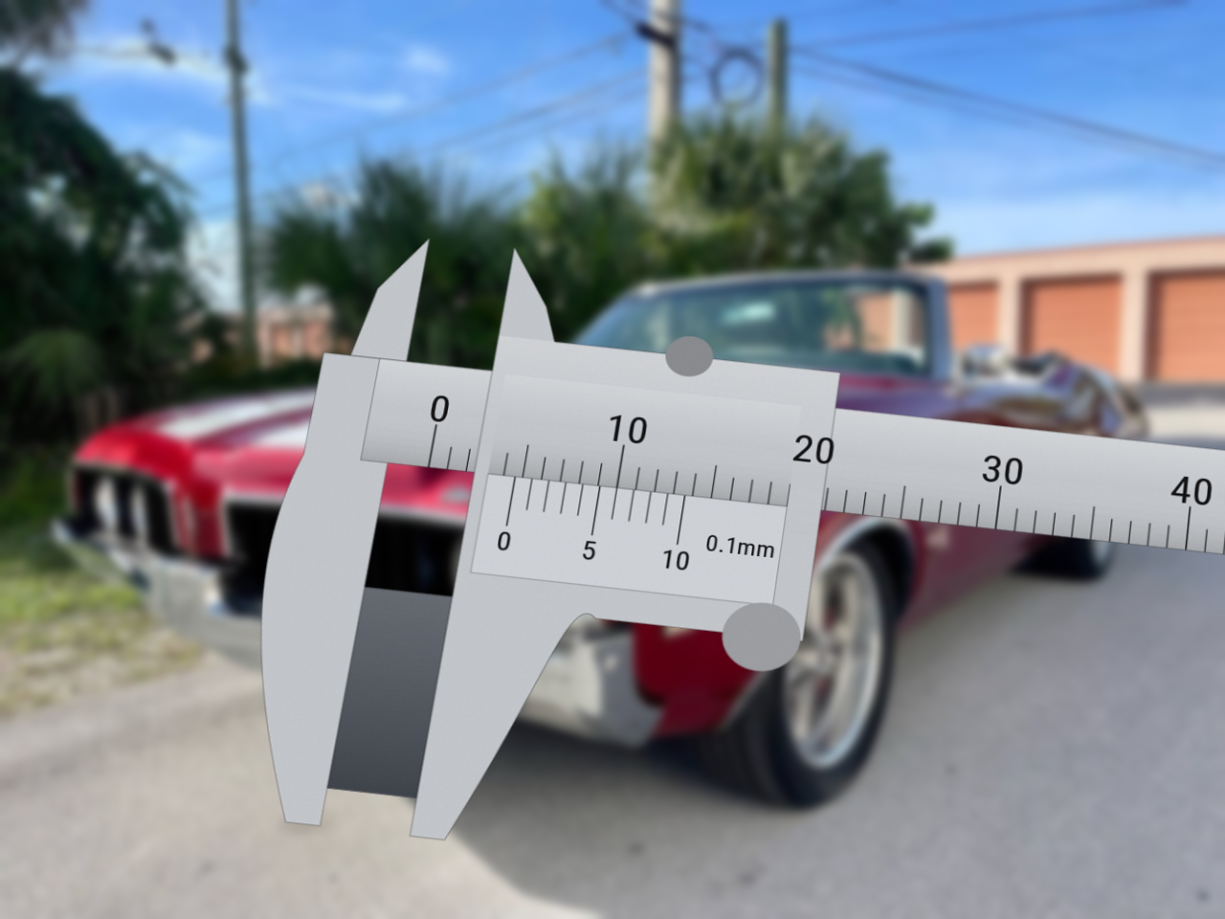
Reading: value=4.6 unit=mm
